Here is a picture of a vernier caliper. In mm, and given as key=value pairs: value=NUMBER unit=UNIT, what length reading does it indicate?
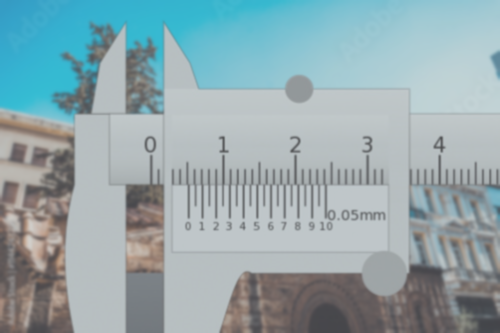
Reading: value=5.2 unit=mm
